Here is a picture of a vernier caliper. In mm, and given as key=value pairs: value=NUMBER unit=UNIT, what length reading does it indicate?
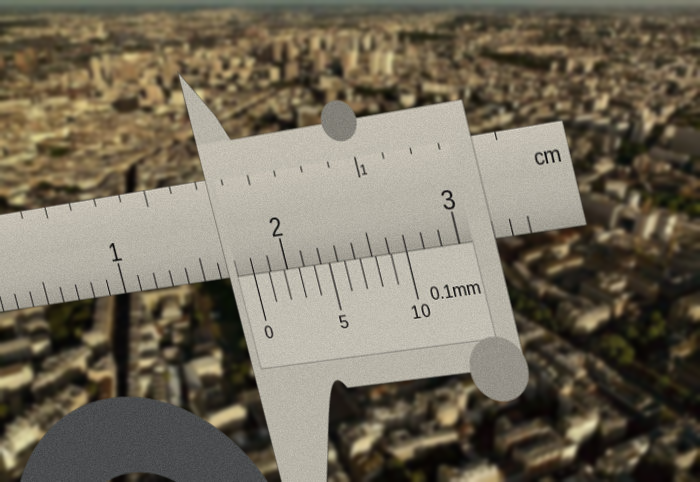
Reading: value=18.0 unit=mm
